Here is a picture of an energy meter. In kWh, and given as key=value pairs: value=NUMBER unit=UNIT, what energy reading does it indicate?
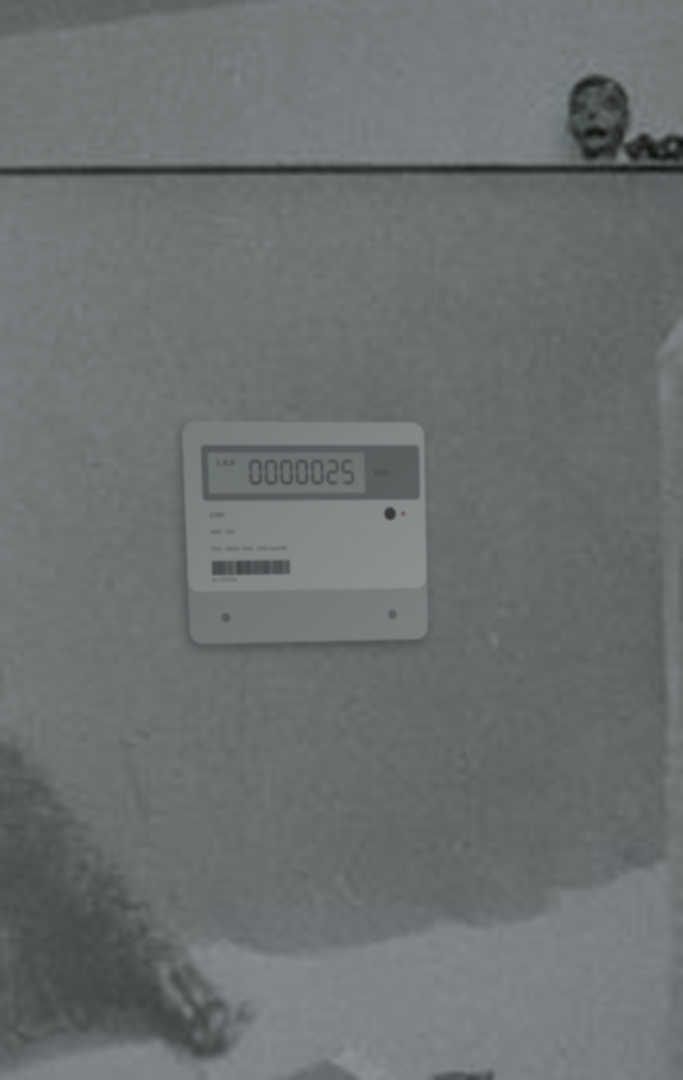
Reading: value=25 unit=kWh
